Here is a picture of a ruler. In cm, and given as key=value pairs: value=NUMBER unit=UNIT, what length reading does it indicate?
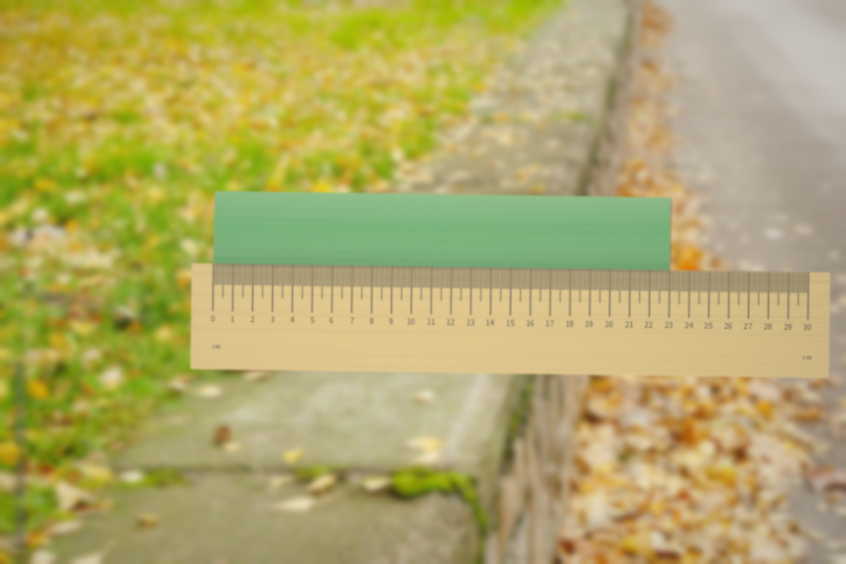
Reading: value=23 unit=cm
